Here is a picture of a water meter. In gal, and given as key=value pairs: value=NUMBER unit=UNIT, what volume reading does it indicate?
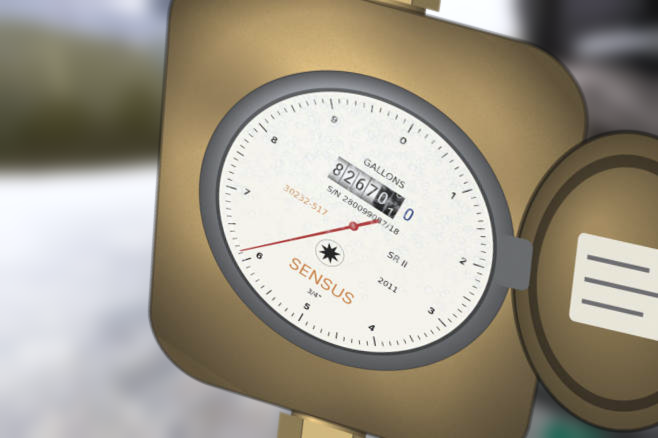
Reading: value=8267006.1 unit=gal
